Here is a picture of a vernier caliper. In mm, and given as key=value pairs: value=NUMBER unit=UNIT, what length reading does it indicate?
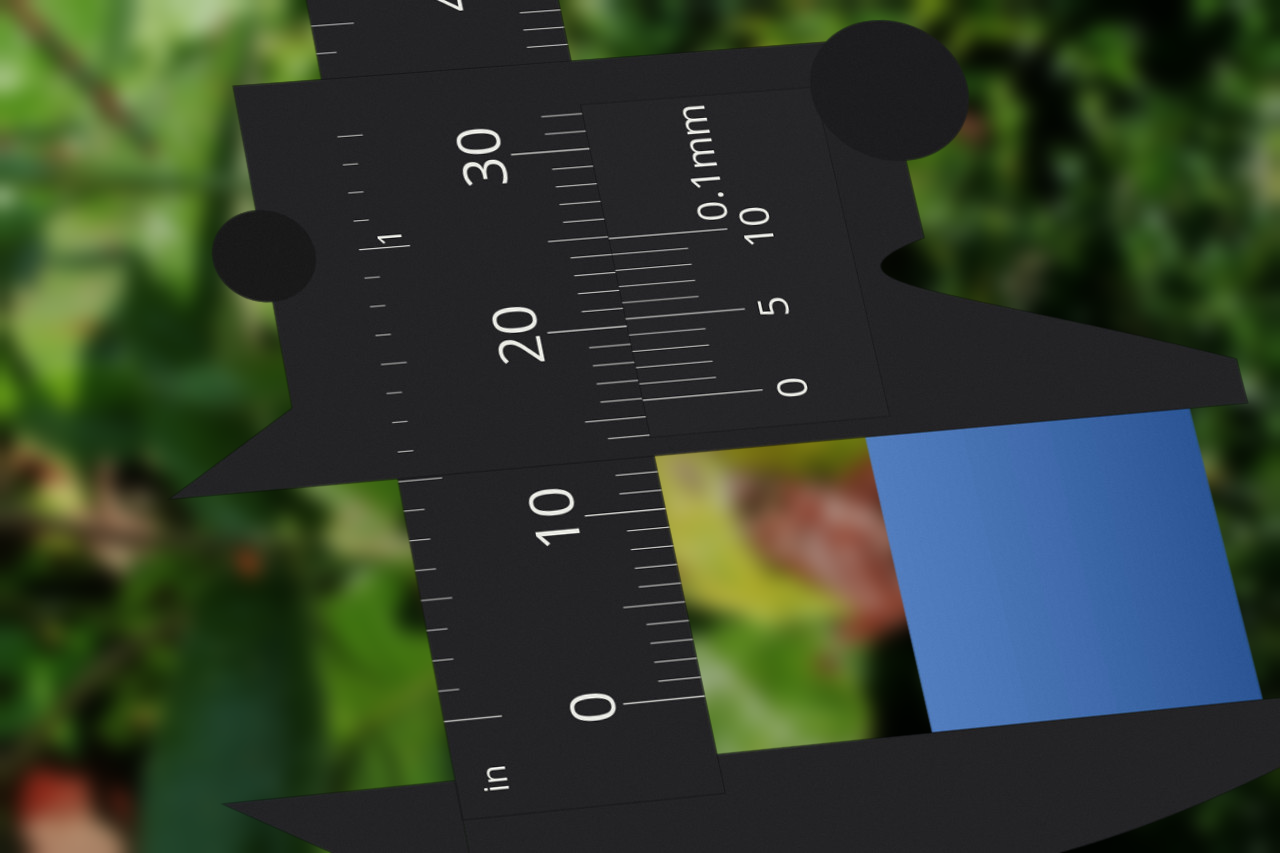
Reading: value=15.9 unit=mm
